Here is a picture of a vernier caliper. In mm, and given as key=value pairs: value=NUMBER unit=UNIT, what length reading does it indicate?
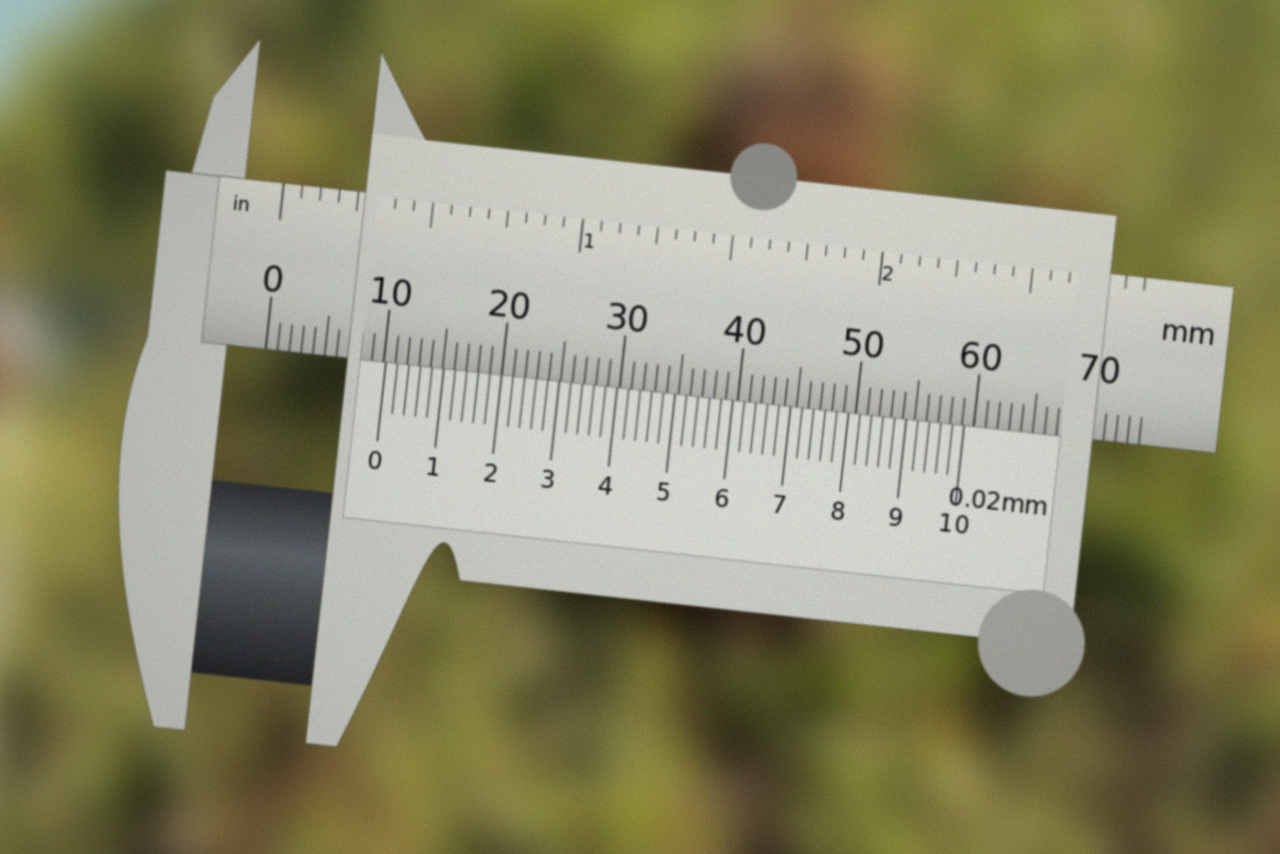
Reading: value=10.2 unit=mm
